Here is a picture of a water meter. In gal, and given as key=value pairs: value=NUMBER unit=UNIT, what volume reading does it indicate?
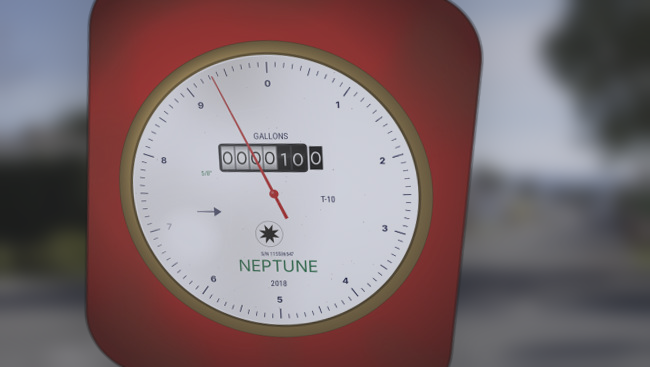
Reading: value=99.3 unit=gal
